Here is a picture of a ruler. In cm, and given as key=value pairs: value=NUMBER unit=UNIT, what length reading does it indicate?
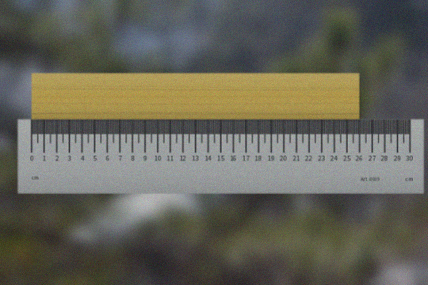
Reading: value=26 unit=cm
